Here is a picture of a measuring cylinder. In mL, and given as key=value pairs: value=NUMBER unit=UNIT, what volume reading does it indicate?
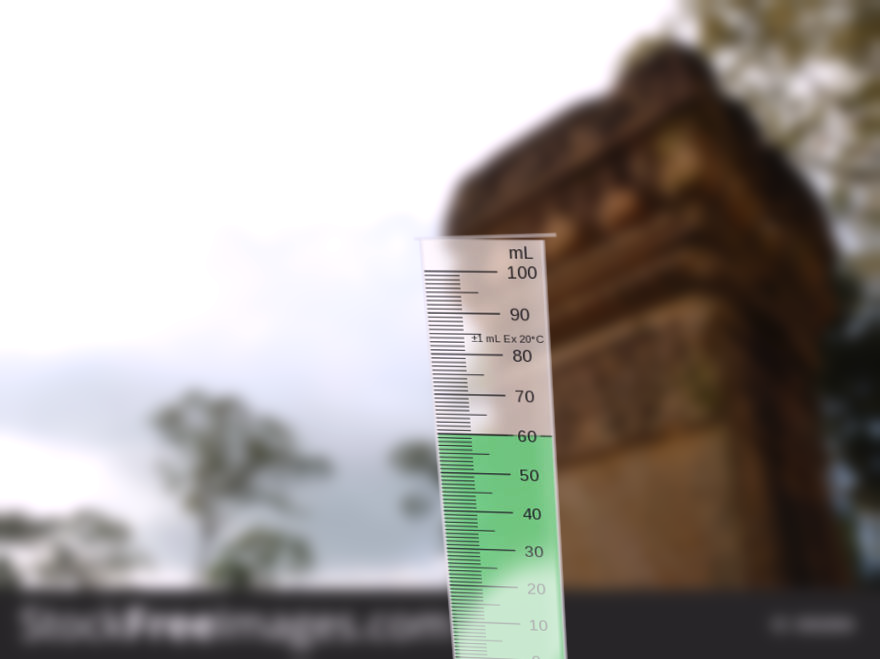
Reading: value=60 unit=mL
